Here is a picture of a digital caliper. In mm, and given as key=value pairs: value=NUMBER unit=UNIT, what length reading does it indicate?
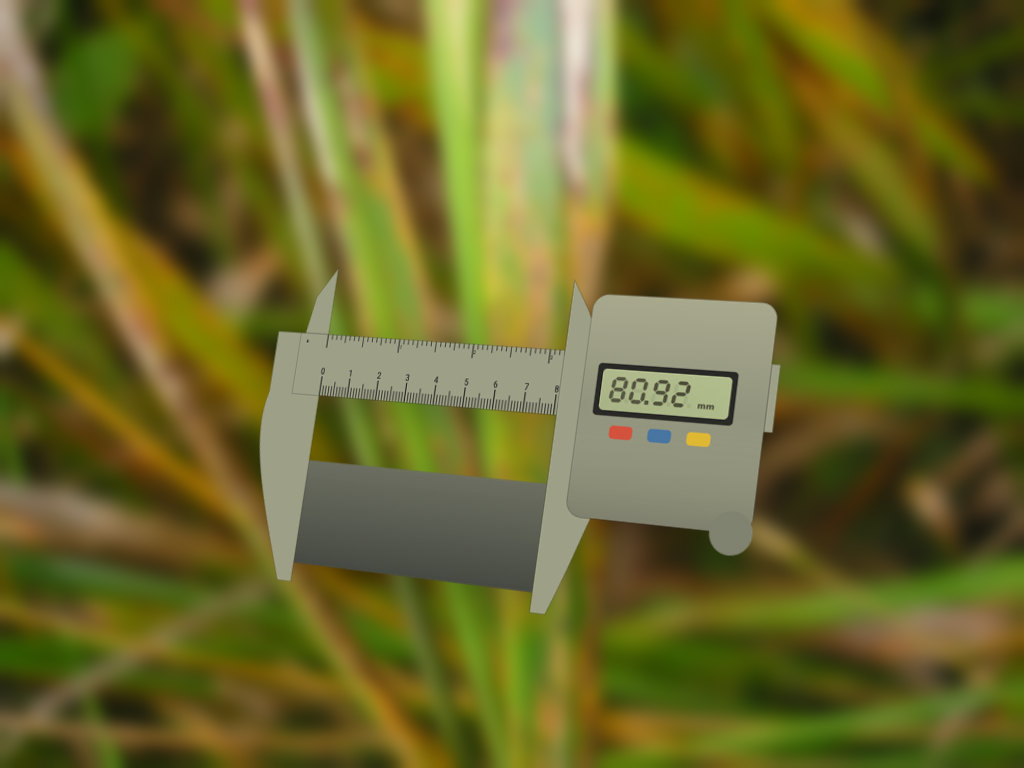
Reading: value=80.92 unit=mm
